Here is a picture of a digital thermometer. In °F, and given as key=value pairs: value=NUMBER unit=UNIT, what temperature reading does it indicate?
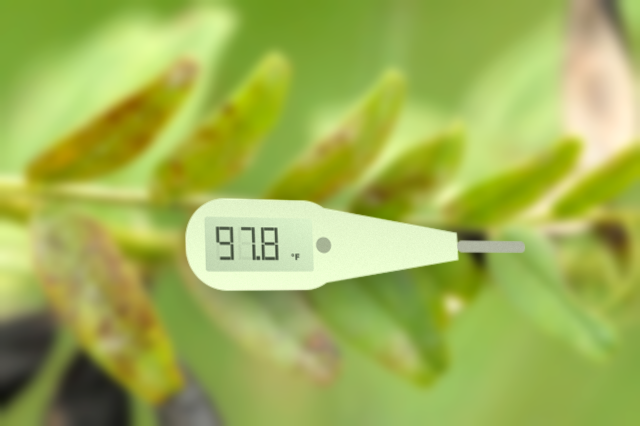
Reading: value=97.8 unit=°F
